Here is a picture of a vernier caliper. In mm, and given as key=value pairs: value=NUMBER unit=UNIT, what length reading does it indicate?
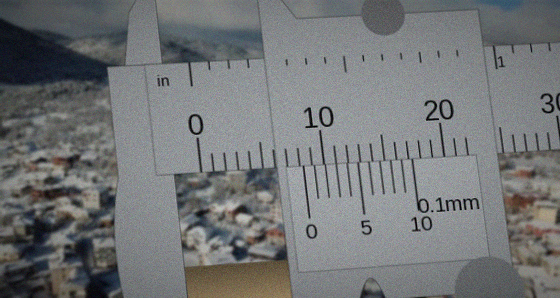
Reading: value=8.3 unit=mm
